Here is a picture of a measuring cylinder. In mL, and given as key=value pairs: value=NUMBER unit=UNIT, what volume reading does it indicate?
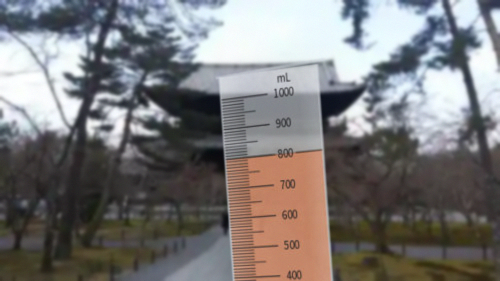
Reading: value=800 unit=mL
